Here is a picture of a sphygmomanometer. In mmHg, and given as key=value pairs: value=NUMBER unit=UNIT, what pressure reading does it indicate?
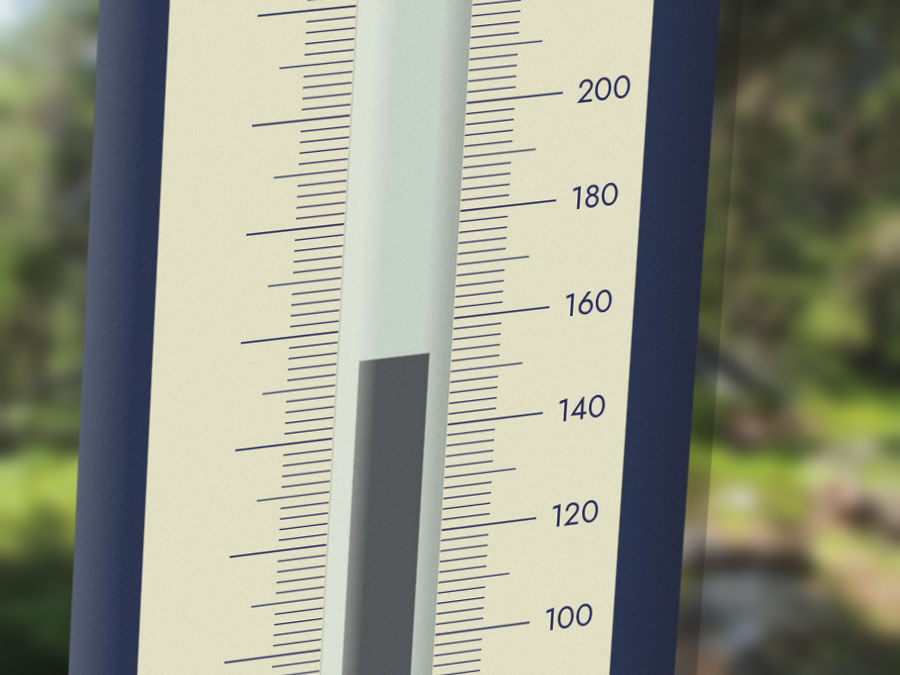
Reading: value=154 unit=mmHg
